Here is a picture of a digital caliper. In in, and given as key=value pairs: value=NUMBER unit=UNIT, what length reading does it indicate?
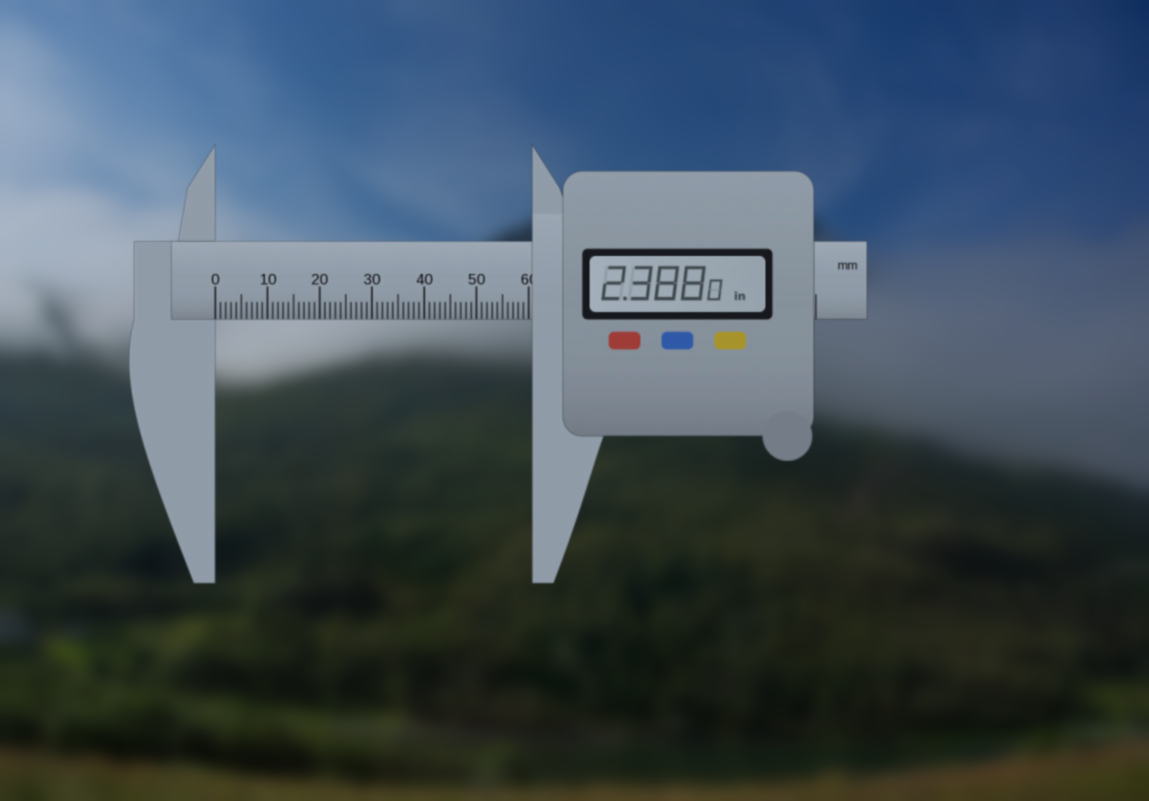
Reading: value=2.3880 unit=in
